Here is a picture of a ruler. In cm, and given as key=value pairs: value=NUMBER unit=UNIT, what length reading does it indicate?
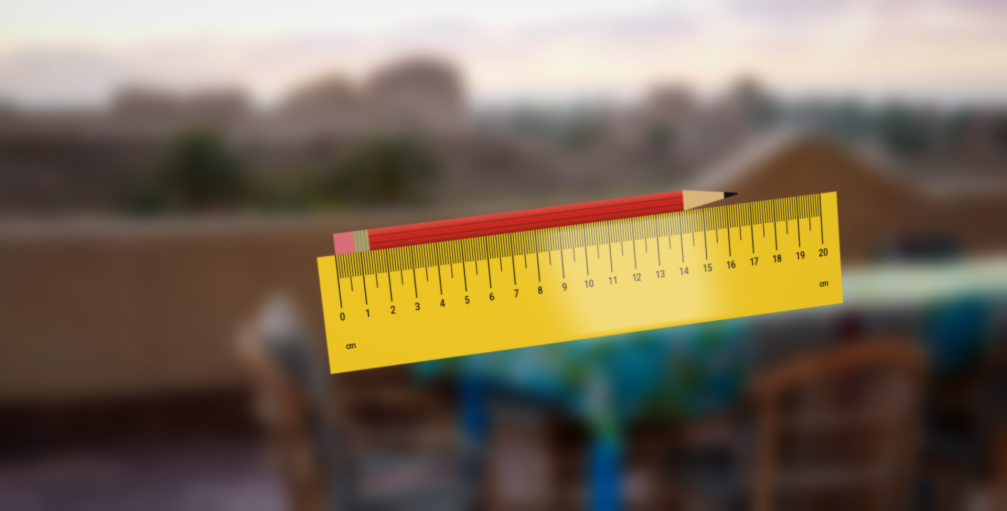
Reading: value=16.5 unit=cm
